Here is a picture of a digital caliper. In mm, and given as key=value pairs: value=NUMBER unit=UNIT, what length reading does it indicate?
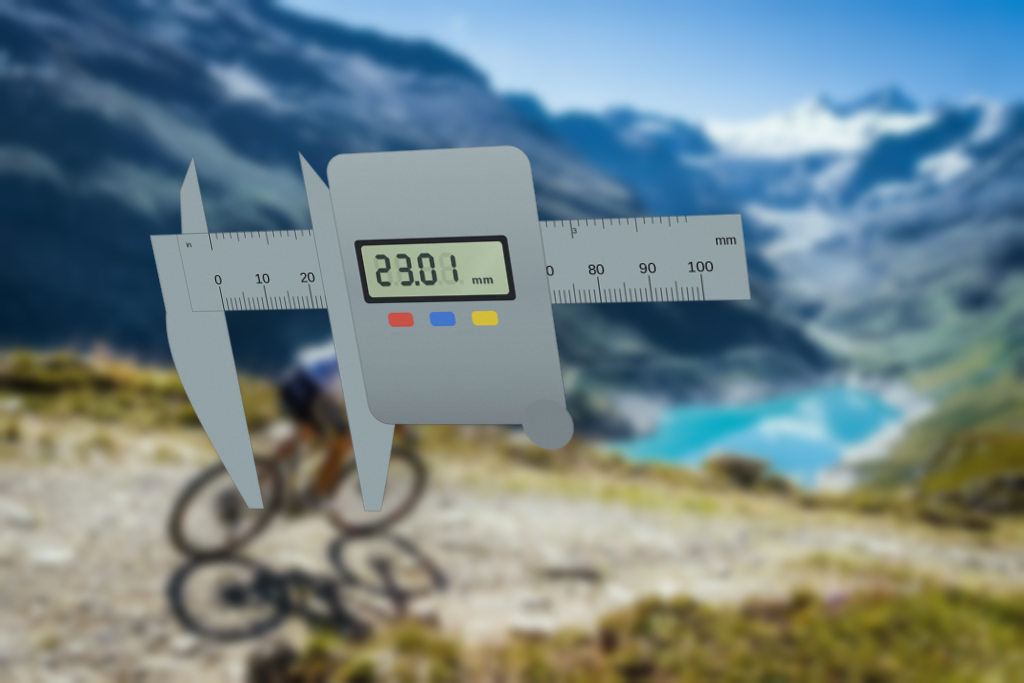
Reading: value=23.01 unit=mm
